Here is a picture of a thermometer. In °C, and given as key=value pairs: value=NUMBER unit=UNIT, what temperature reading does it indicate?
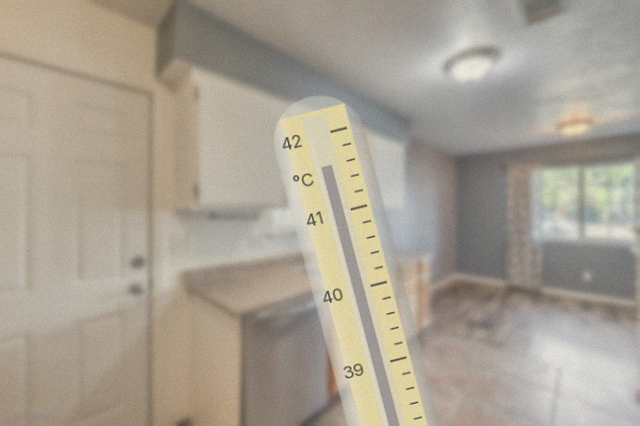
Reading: value=41.6 unit=°C
